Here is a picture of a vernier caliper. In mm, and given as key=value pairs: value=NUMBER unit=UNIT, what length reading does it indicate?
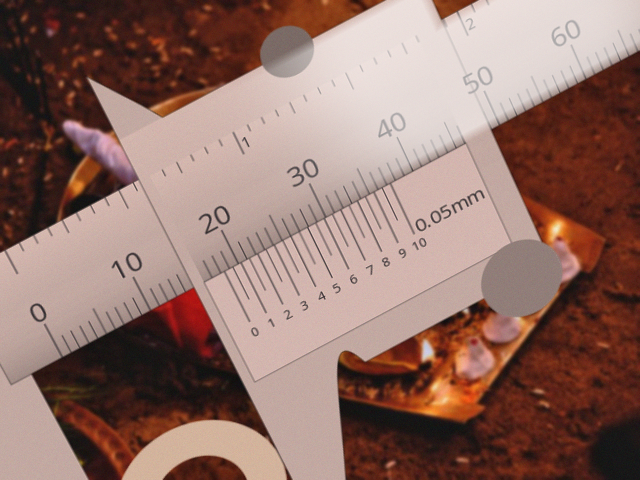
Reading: value=18.4 unit=mm
